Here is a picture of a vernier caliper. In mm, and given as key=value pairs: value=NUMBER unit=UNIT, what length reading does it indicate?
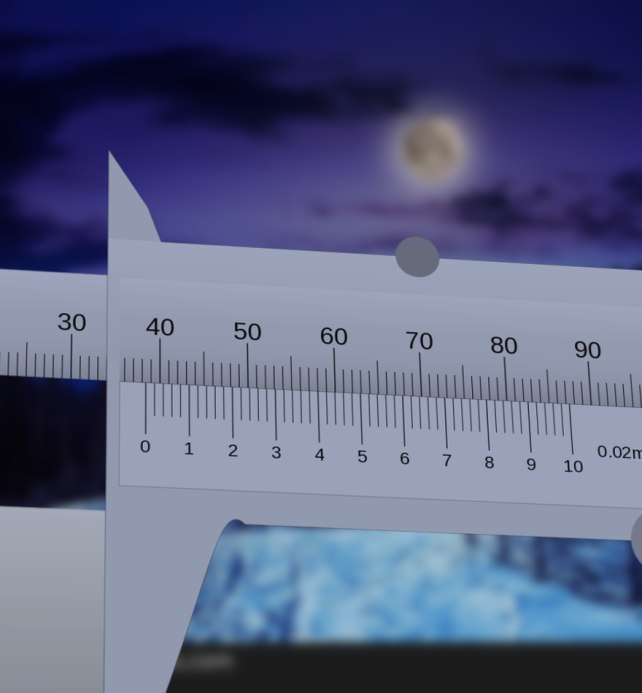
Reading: value=38.4 unit=mm
